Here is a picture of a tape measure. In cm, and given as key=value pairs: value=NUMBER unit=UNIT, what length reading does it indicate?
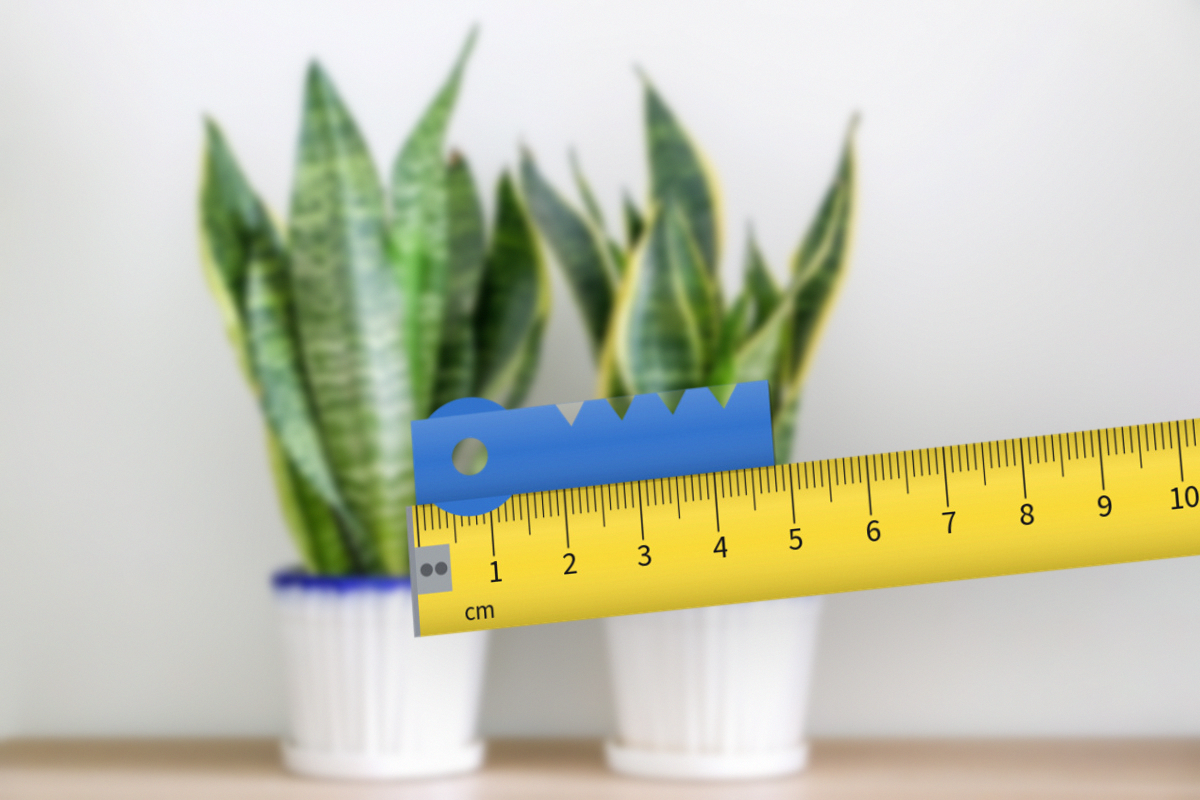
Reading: value=4.8 unit=cm
